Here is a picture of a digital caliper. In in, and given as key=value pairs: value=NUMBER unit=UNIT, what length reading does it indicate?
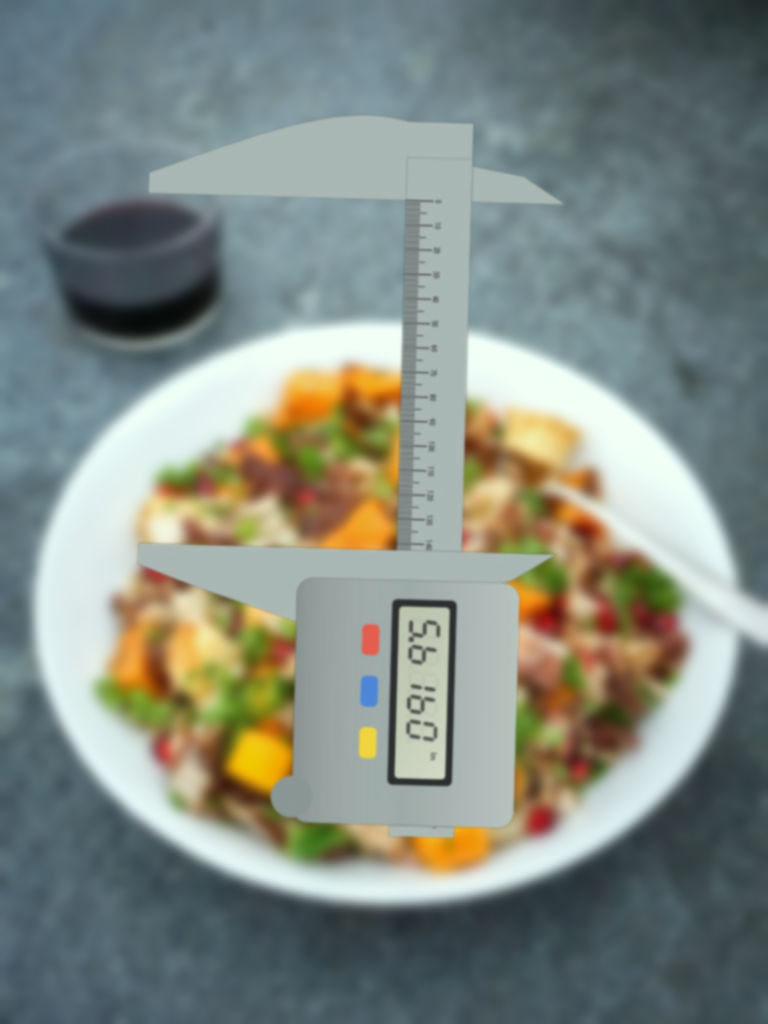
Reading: value=5.6160 unit=in
